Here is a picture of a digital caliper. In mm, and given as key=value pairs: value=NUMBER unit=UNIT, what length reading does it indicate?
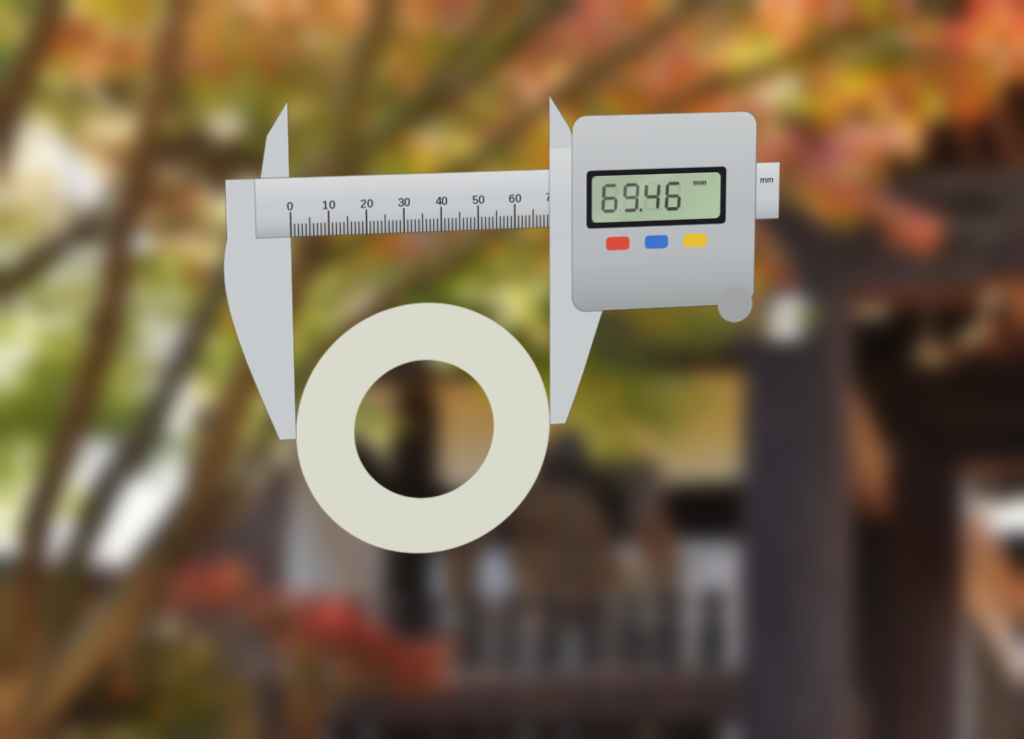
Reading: value=69.46 unit=mm
